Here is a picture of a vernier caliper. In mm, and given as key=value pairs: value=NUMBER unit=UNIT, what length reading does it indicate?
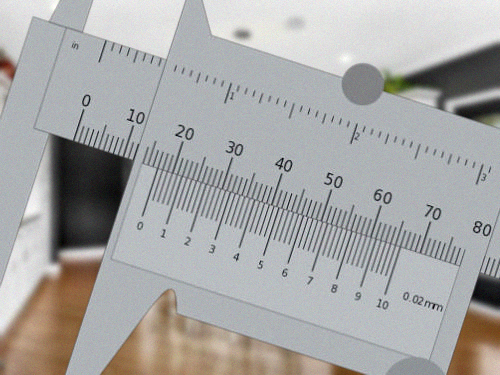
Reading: value=17.0 unit=mm
